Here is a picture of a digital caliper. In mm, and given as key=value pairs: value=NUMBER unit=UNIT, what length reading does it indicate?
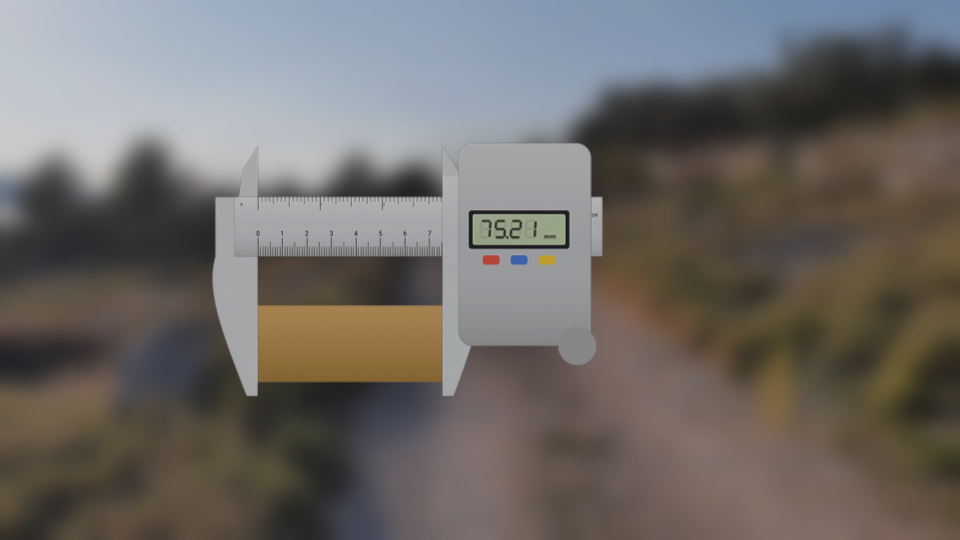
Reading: value=75.21 unit=mm
